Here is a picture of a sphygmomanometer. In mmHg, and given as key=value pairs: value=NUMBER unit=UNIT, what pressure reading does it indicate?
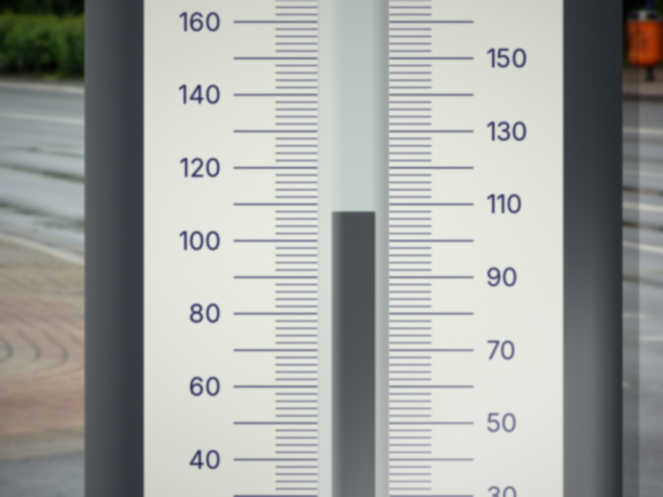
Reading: value=108 unit=mmHg
